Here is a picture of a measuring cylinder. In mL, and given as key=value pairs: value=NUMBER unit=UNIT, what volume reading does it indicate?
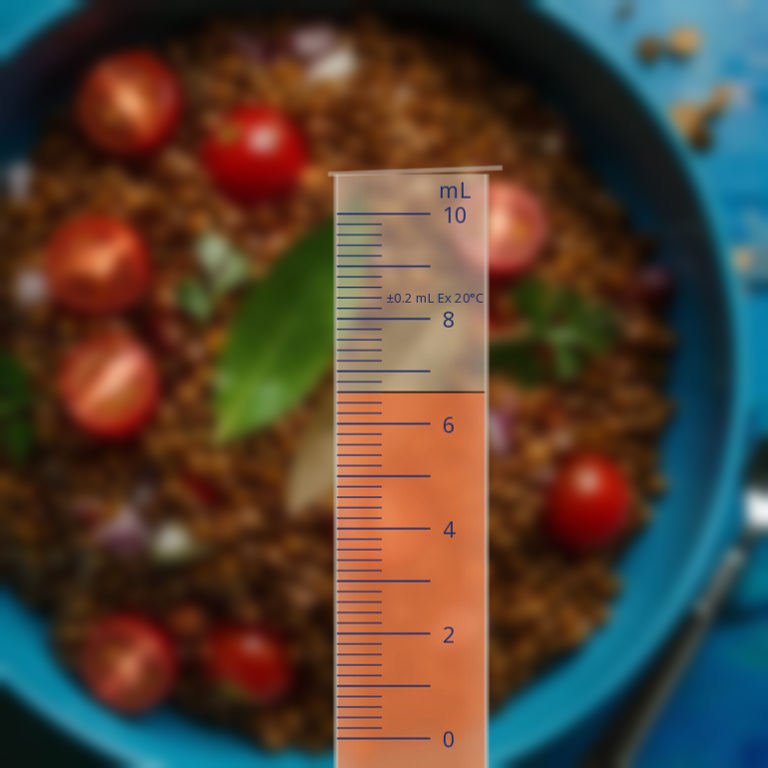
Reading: value=6.6 unit=mL
